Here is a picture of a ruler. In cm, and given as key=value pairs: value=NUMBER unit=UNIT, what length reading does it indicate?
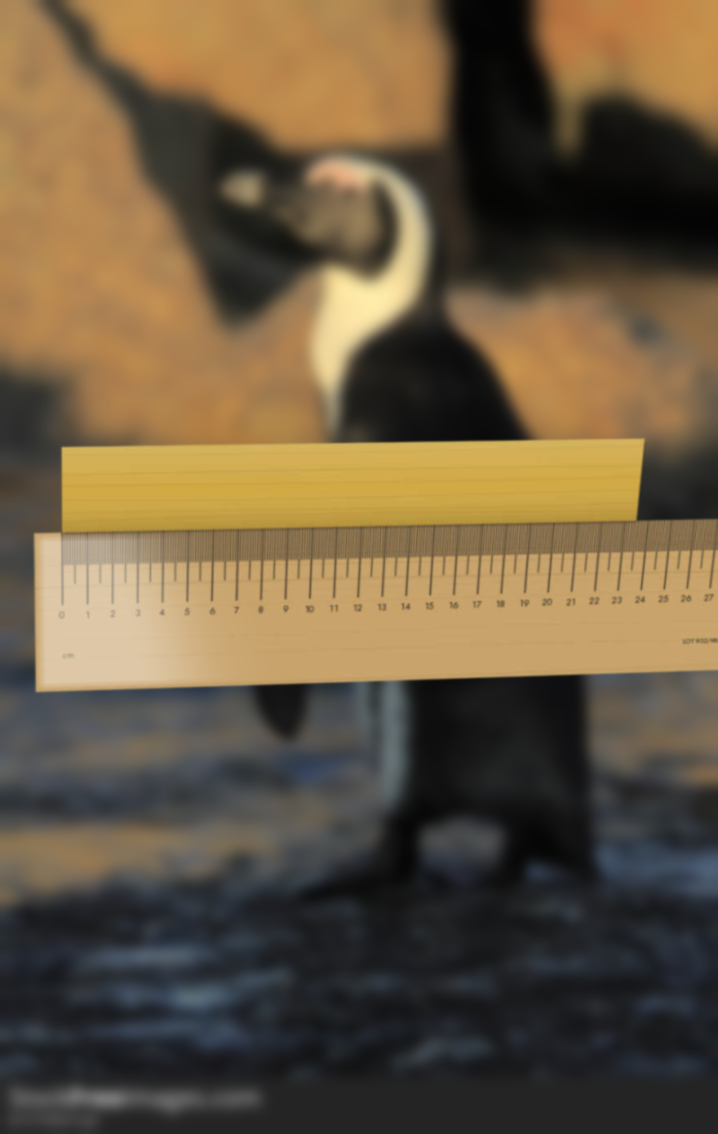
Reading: value=23.5 unit=cm
